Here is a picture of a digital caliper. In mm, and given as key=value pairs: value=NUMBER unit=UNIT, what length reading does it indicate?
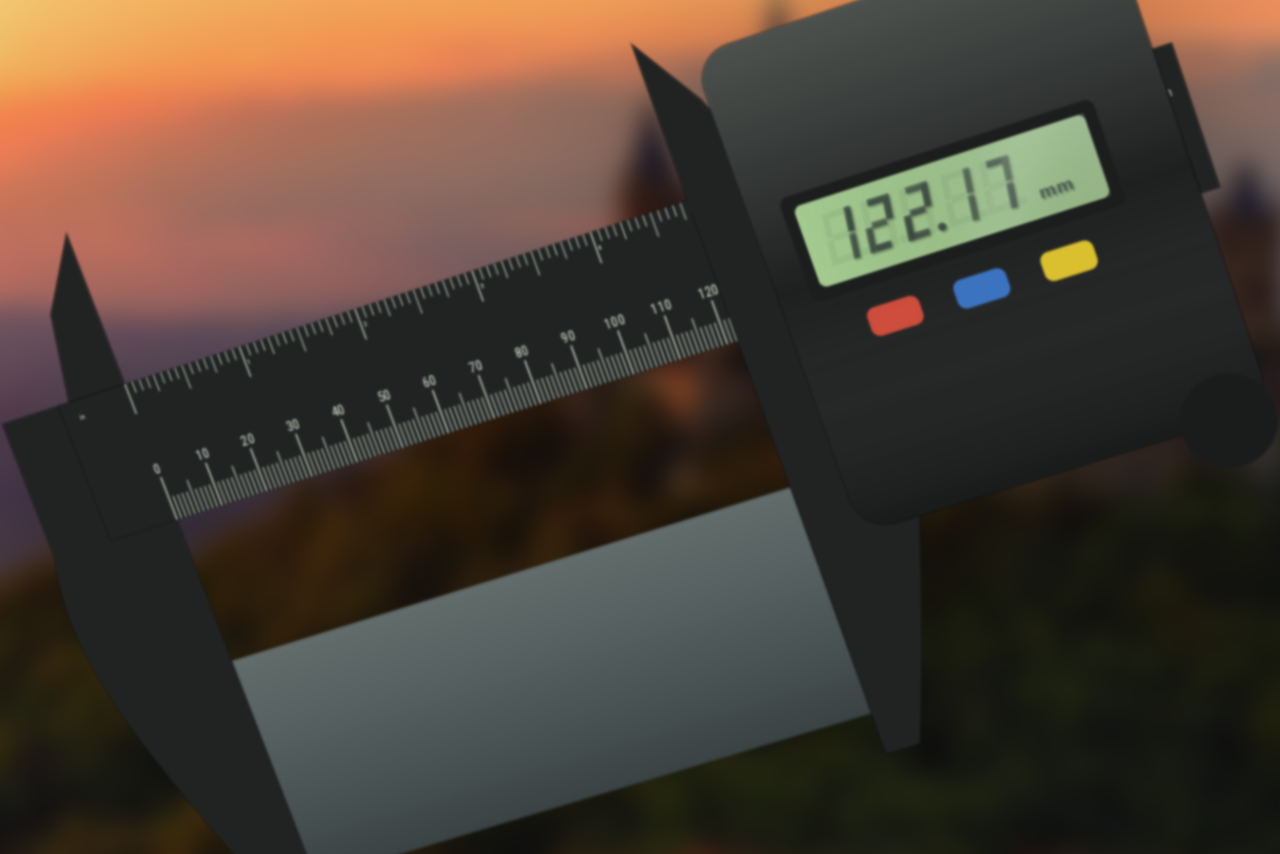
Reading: value=122.17 unit=mm
